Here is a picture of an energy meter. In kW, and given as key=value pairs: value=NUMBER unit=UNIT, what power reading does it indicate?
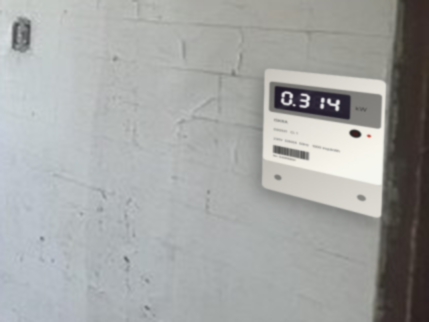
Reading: value=0.314 unit=kW
